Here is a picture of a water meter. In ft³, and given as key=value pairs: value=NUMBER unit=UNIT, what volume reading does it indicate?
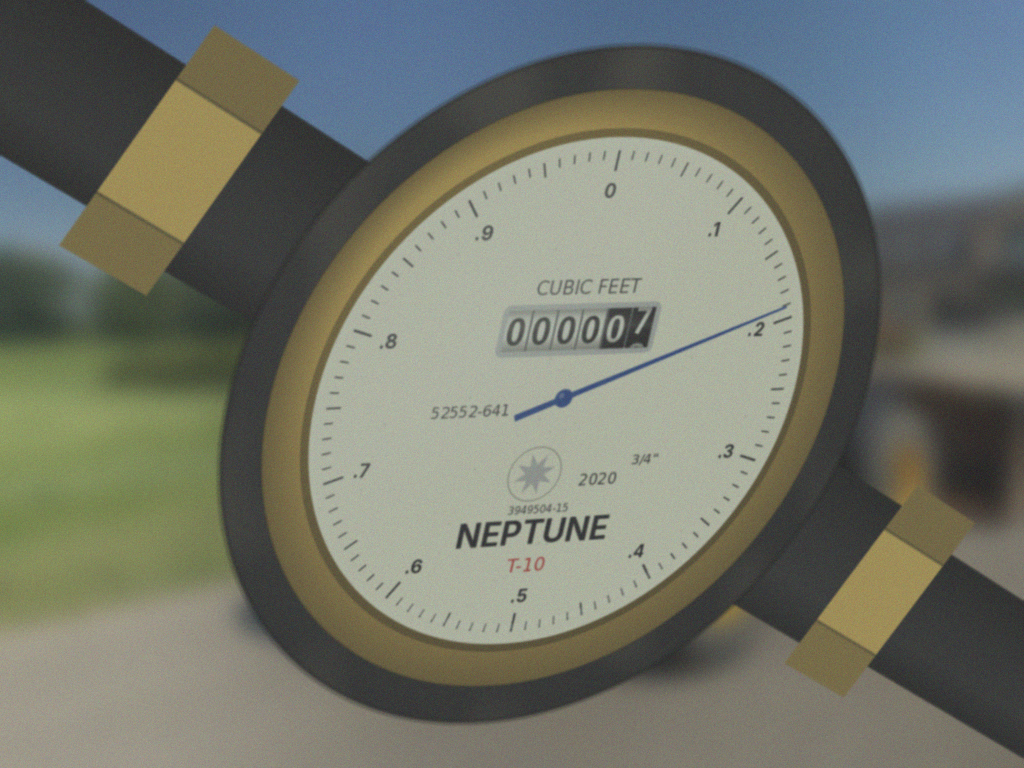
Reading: value=7.19 unit=ft³
